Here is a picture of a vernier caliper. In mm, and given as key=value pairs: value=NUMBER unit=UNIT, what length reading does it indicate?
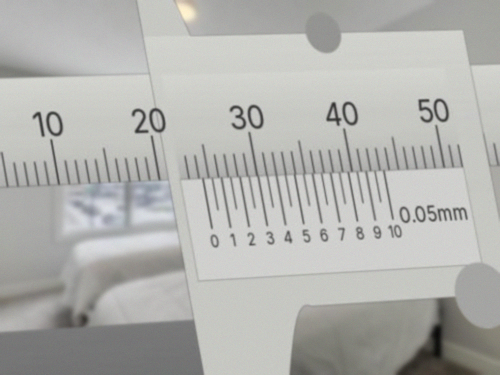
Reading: value=24.4 unit=mm
